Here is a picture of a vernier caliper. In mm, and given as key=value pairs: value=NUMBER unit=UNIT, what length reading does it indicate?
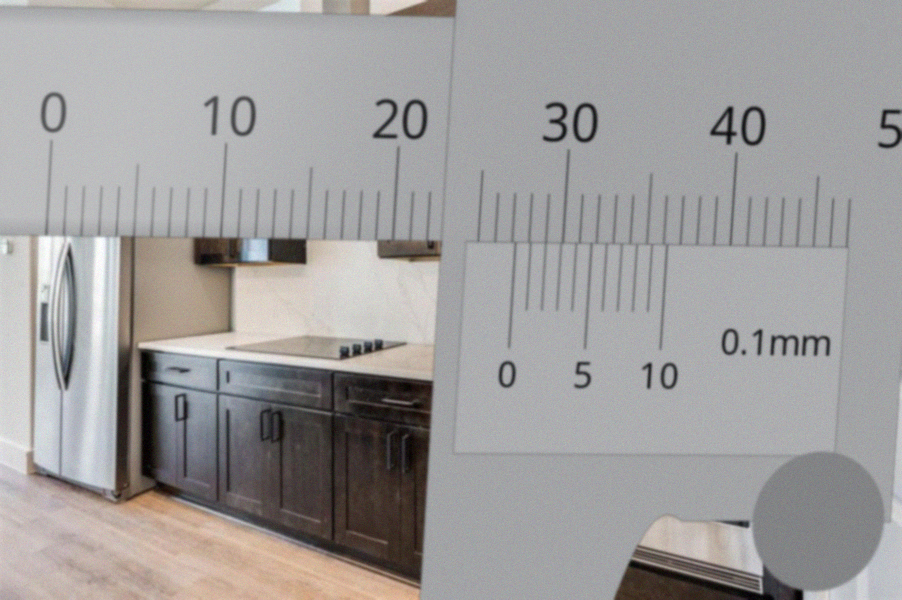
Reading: value=27.2 unit=mm
